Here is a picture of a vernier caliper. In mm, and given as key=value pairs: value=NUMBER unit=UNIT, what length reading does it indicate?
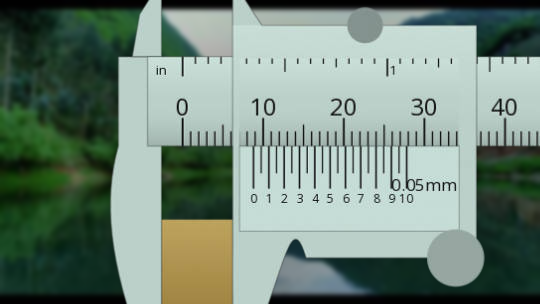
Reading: value=8.8 unit=mm
